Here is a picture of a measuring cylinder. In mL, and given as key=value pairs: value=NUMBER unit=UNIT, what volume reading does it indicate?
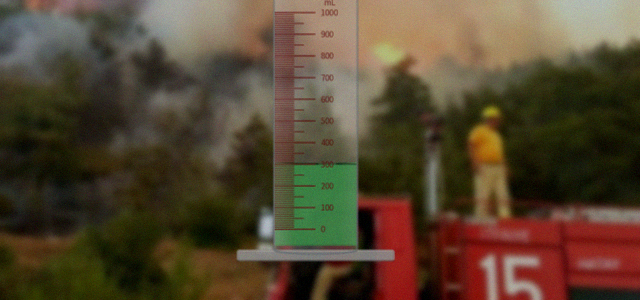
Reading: value=300 unit=mL
